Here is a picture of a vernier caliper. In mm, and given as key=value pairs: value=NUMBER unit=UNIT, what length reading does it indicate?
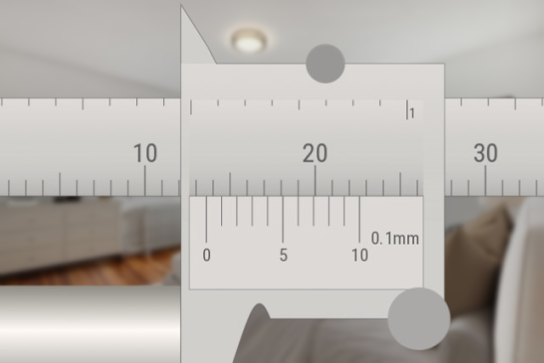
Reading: value=13.6 unit=mm
